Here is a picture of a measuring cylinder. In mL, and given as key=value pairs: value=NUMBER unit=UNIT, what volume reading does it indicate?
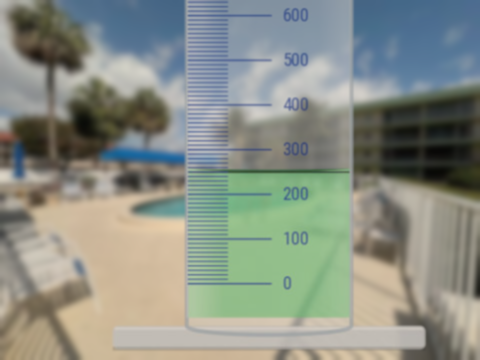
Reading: value=250 unit=mL
